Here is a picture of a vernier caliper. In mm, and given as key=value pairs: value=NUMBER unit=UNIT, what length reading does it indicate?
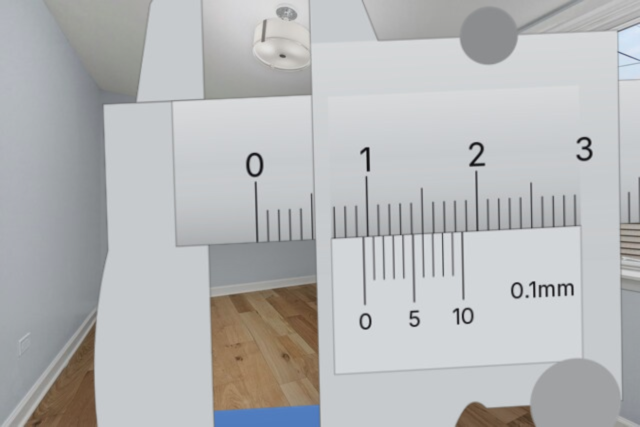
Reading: value=9.6 unit=mm
